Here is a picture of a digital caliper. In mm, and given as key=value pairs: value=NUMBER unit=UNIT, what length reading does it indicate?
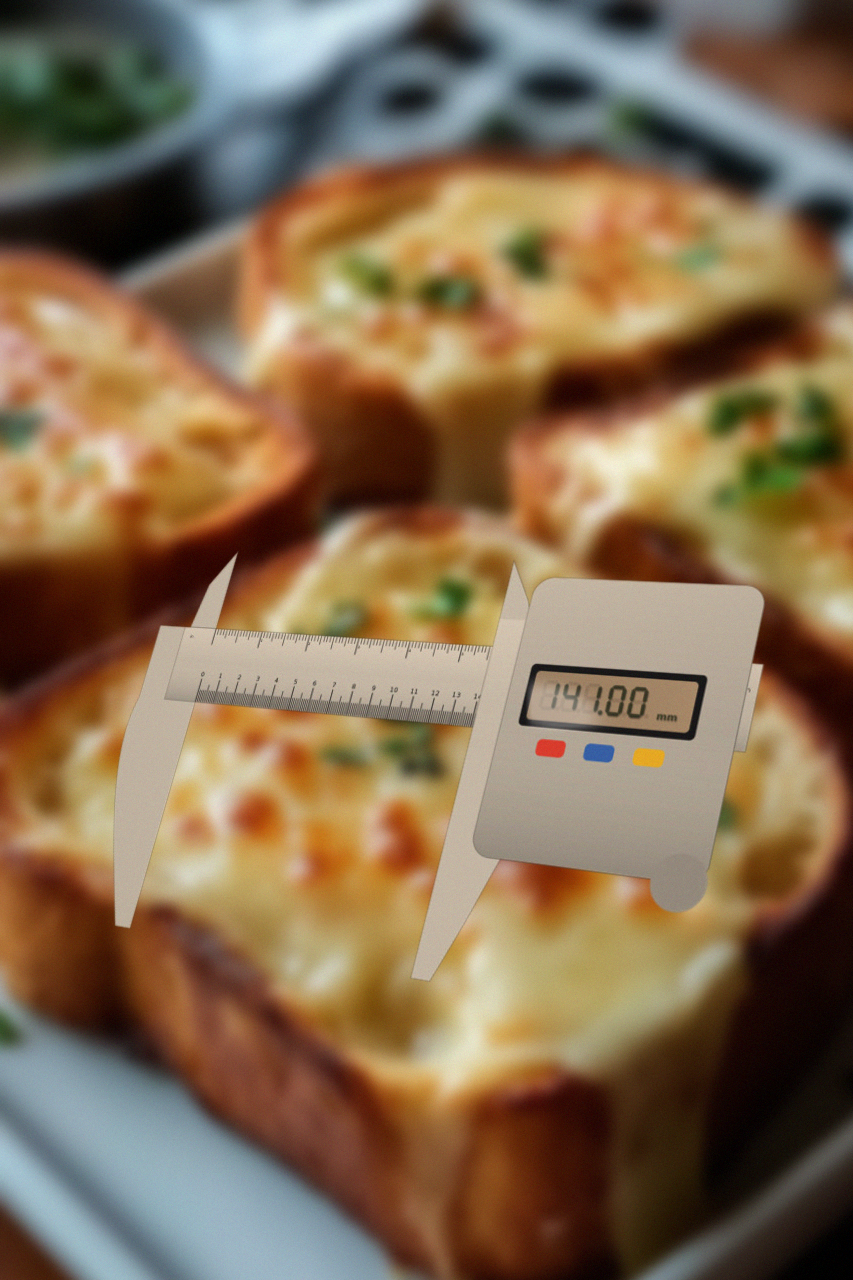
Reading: value=141.00 unit=mm
